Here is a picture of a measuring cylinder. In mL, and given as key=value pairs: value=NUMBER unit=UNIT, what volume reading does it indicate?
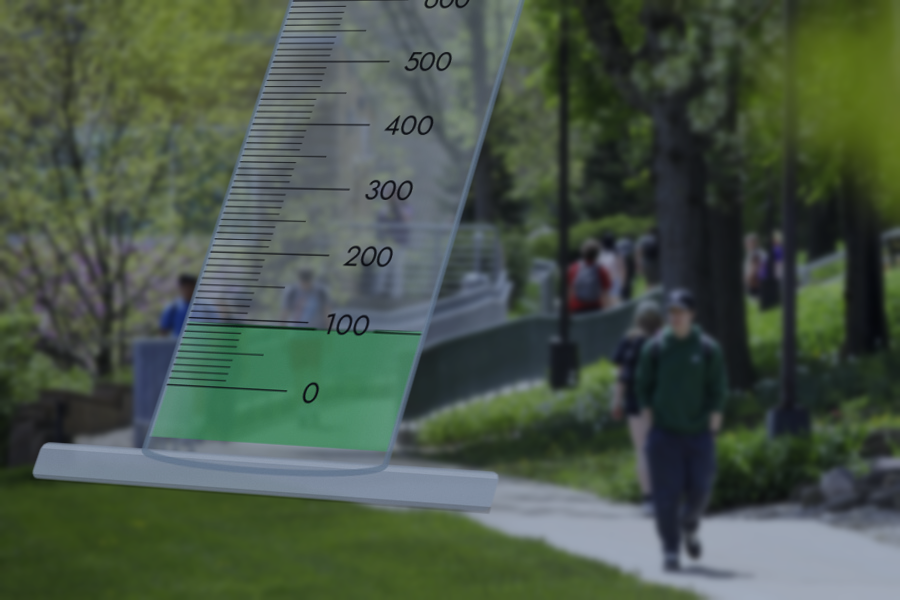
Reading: value=90 unit=mL
